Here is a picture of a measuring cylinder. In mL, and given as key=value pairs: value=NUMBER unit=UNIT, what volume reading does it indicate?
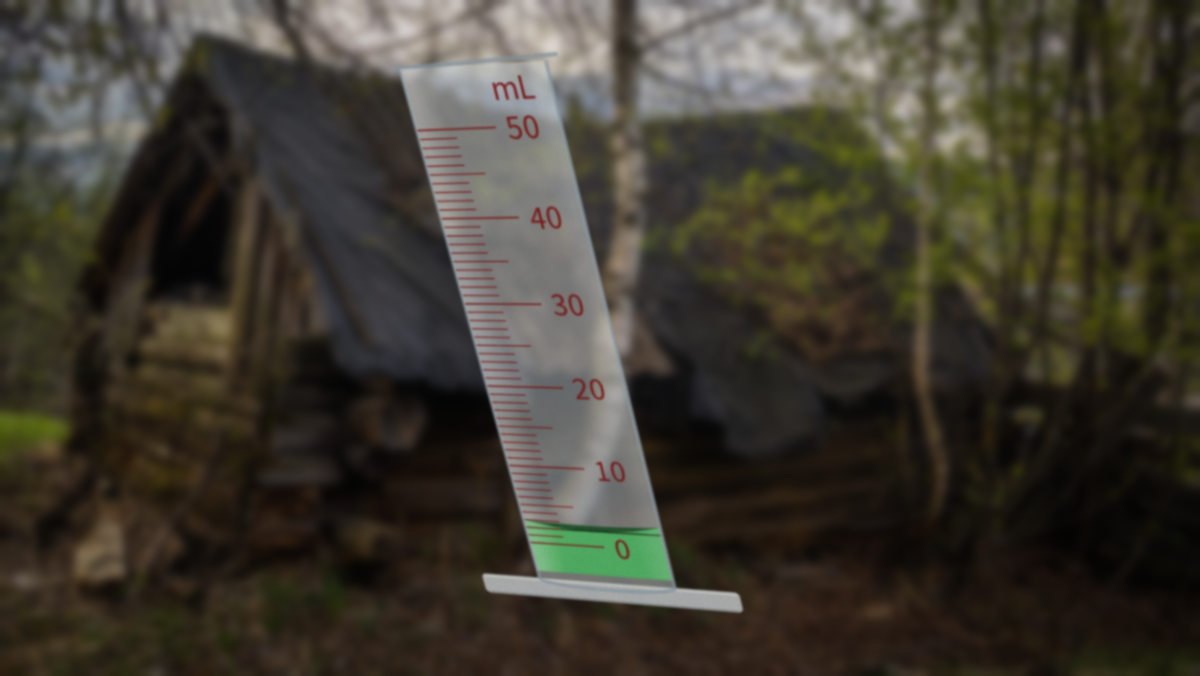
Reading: value=2 unit=mL
